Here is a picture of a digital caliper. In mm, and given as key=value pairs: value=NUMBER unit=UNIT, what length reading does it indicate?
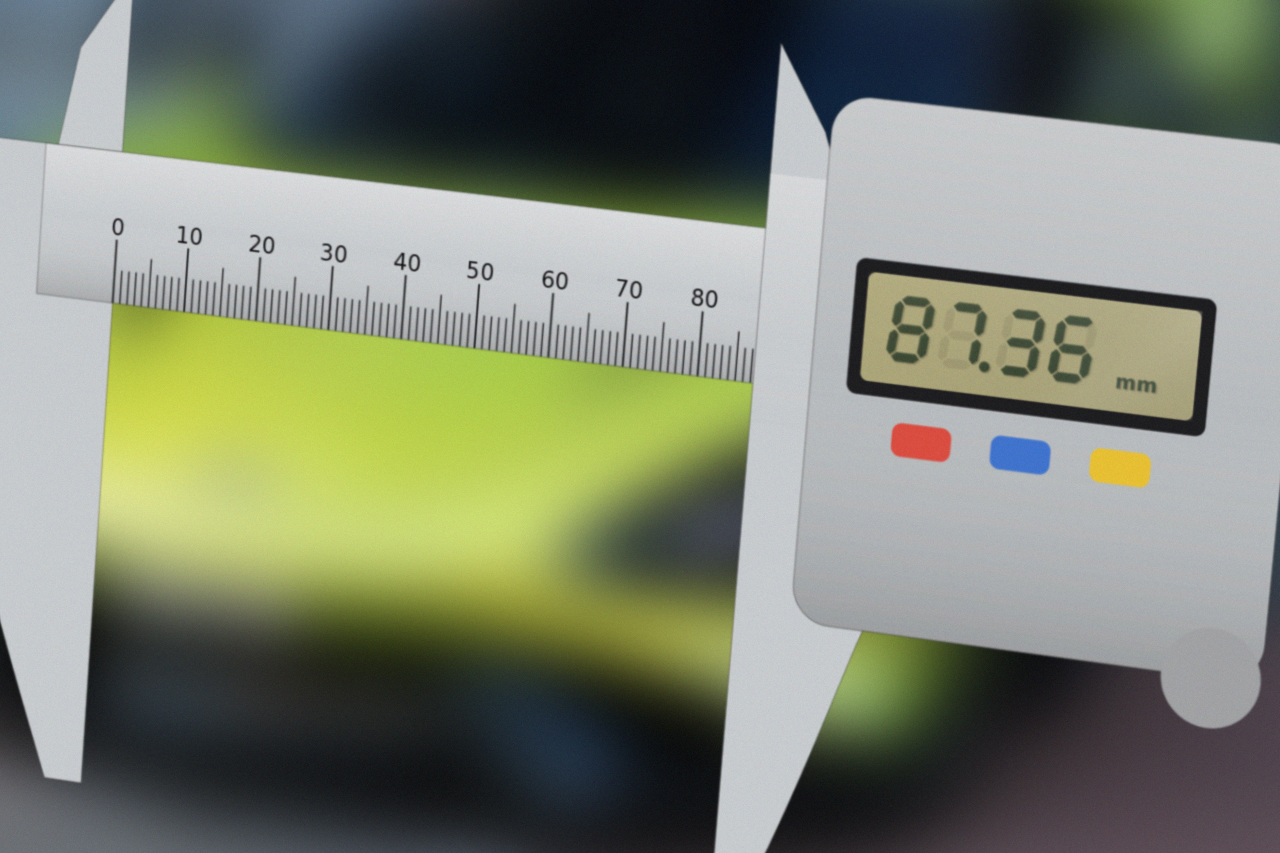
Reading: value=87.36 unit=mm
